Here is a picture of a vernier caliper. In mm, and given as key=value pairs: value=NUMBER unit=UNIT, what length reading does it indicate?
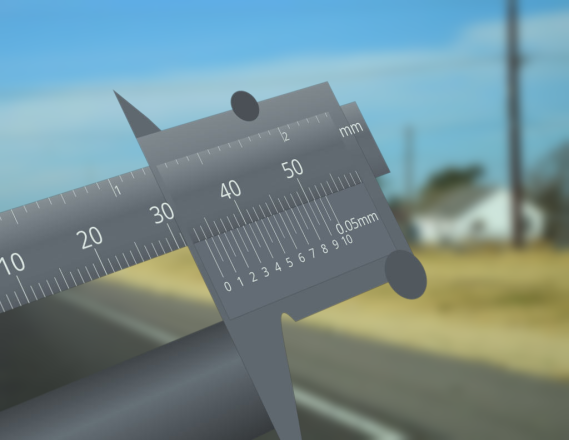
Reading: value=33.8 unit=mm
